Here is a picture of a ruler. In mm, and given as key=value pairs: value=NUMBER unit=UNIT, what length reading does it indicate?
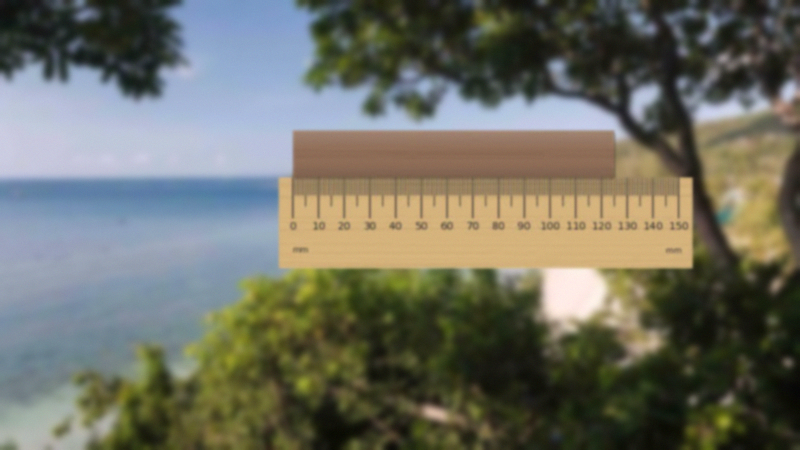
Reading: value=125 unit=mm
